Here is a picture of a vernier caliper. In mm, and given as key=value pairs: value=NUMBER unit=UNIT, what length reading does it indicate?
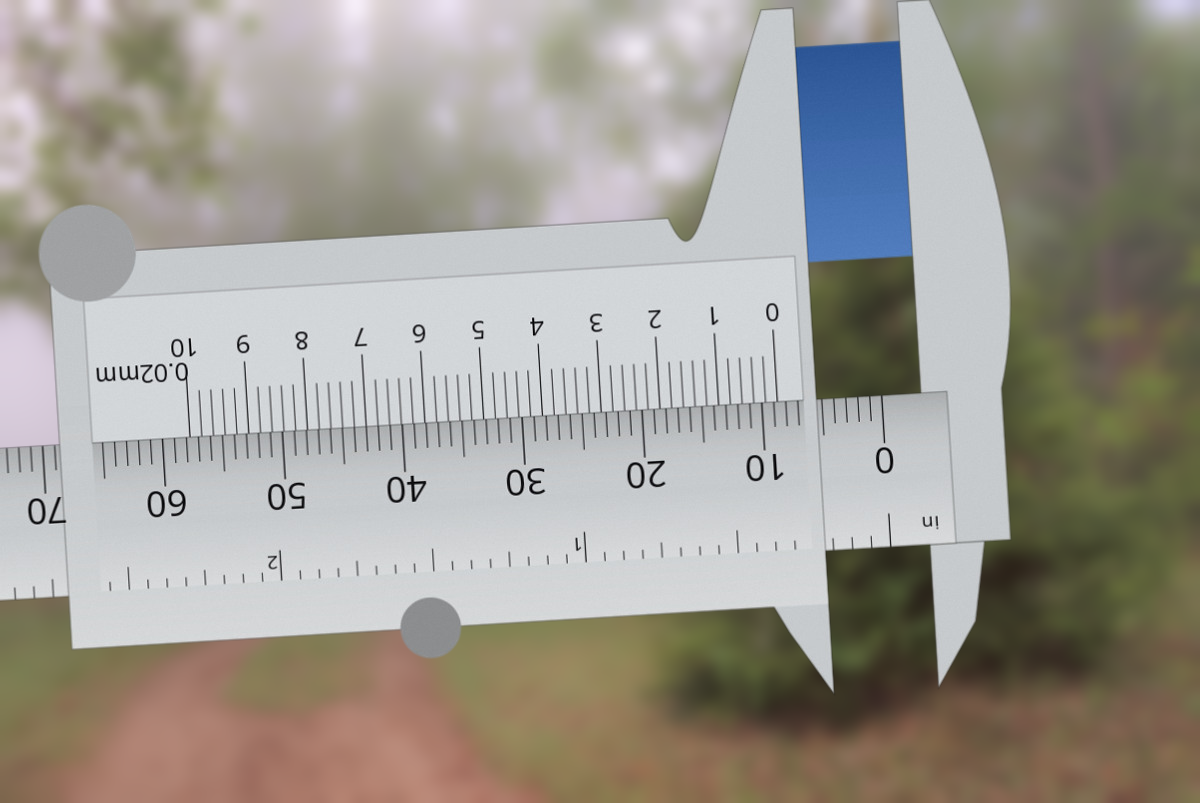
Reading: value=8.7 unit=mm
